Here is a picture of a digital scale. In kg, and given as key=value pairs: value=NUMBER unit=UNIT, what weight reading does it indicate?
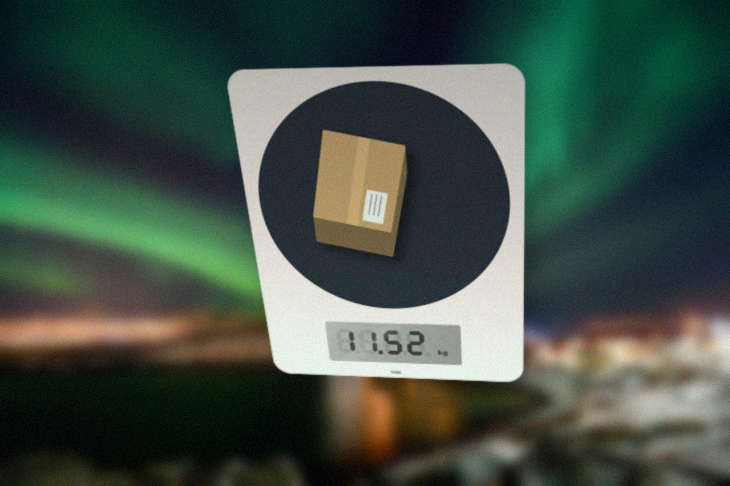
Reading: value=11.52 unit=kg
